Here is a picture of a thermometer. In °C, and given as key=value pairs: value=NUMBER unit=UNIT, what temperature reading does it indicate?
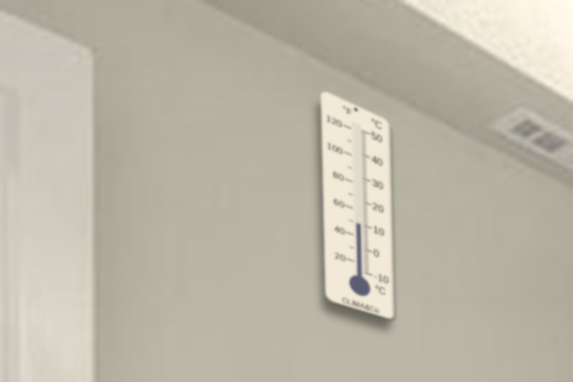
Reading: value=10 unit=°C
